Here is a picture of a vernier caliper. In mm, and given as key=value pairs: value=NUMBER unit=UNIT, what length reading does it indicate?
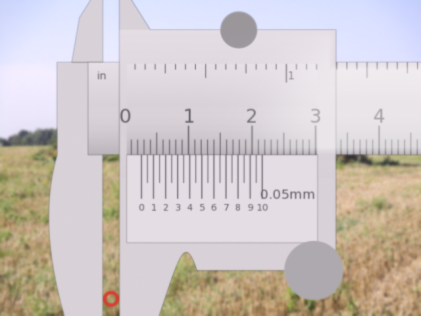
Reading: value=2.6 unit=mm
